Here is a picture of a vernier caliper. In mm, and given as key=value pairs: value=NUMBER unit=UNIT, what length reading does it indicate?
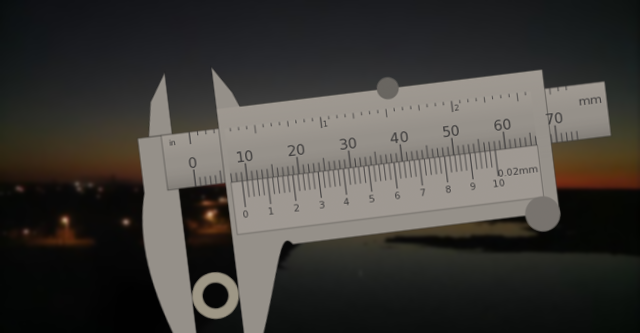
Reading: value=9.0 unit=mm
